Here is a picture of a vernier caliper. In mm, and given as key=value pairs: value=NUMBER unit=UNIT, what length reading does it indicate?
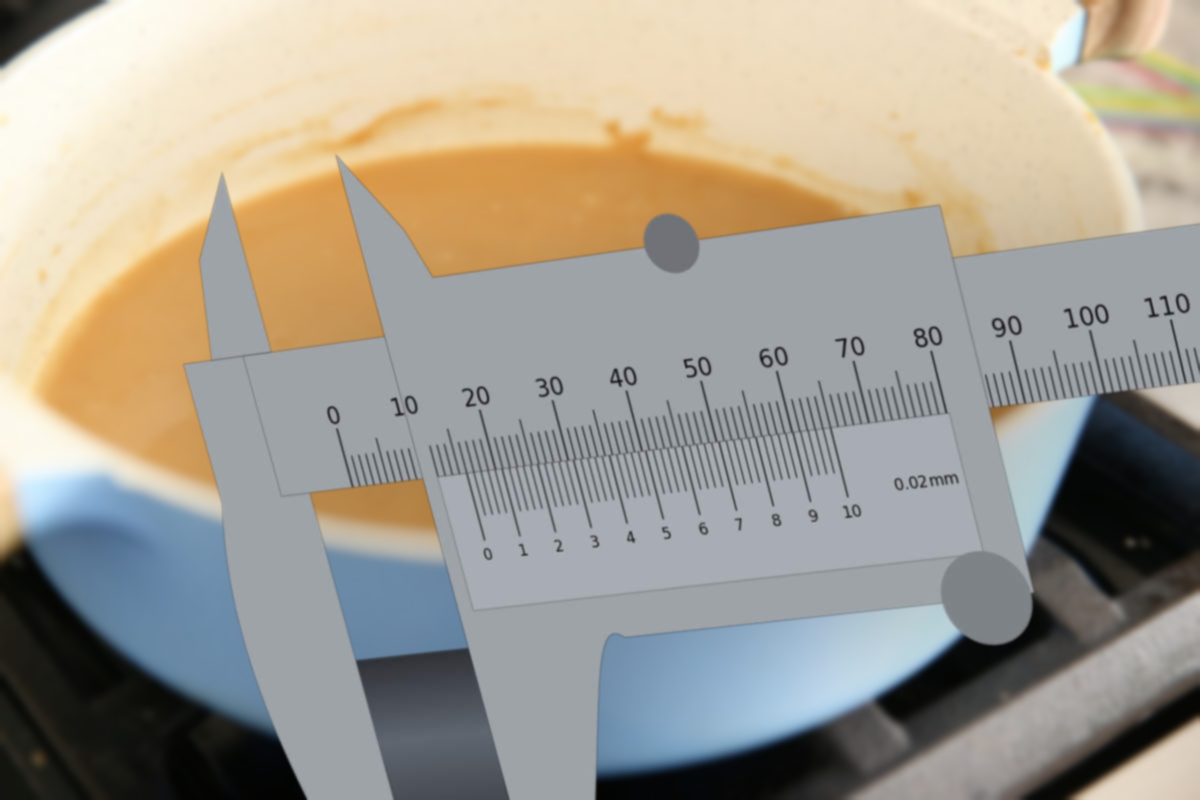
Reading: value=16.0 unit=mm
